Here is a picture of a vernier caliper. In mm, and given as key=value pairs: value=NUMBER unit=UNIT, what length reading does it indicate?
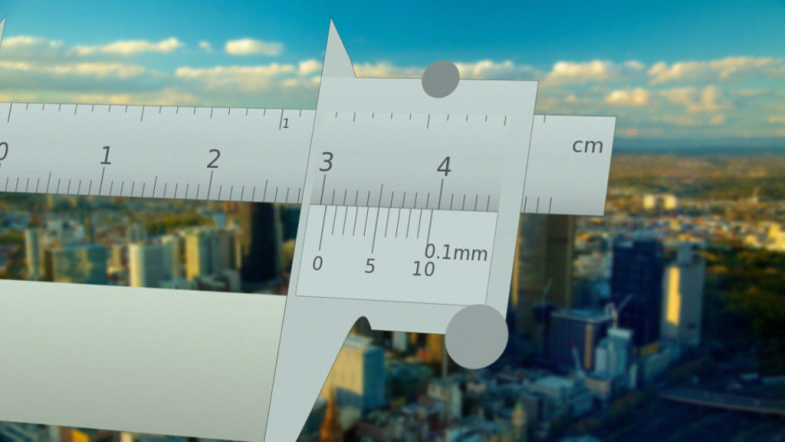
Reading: value=30.5 unit=mm
